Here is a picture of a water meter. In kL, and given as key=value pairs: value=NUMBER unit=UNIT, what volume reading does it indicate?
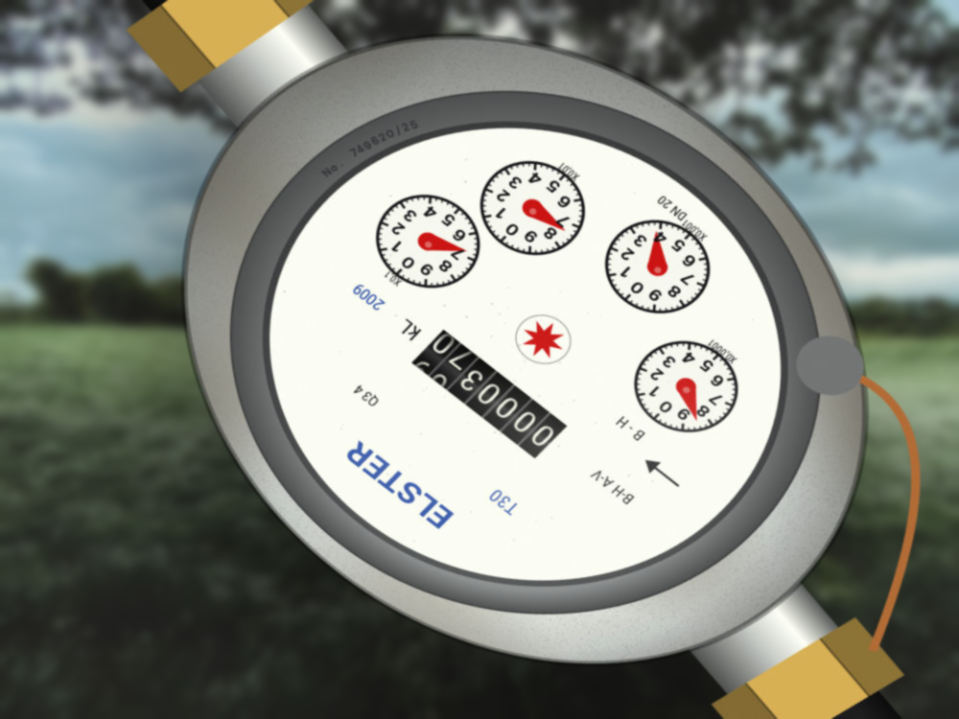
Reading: value=369.6738 unit=kL
